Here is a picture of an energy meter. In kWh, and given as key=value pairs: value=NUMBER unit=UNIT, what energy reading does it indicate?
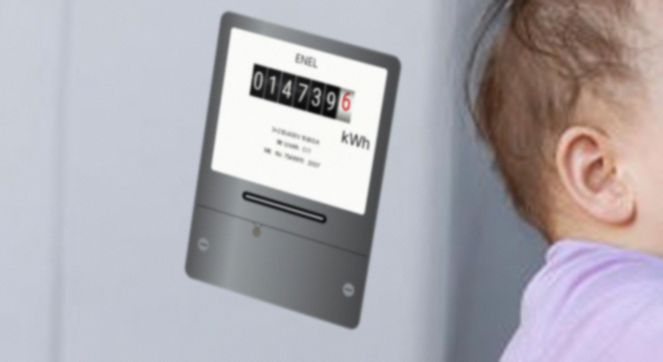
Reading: value=14739.6 unit=kWh
